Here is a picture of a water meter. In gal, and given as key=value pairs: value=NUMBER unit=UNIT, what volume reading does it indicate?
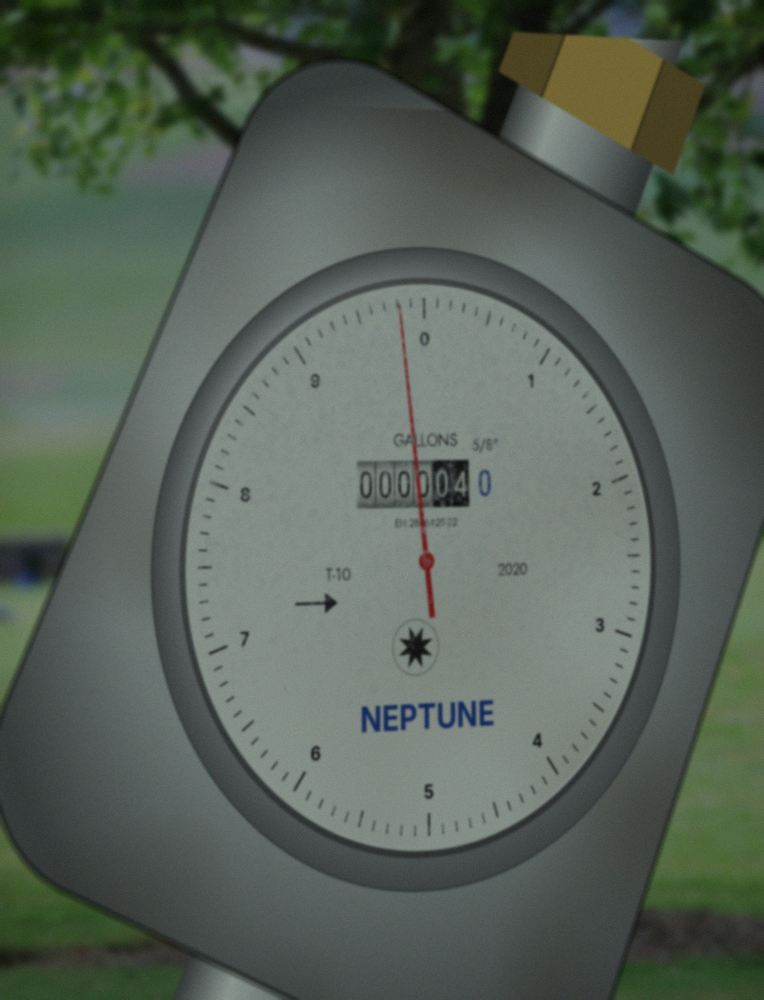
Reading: value=39.8 unit=gal
